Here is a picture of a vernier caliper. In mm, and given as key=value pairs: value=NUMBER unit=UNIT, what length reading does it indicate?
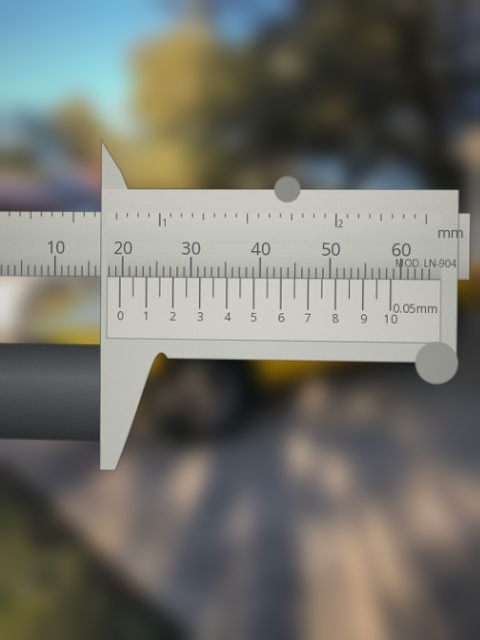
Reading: value=19.6 unit=mm
